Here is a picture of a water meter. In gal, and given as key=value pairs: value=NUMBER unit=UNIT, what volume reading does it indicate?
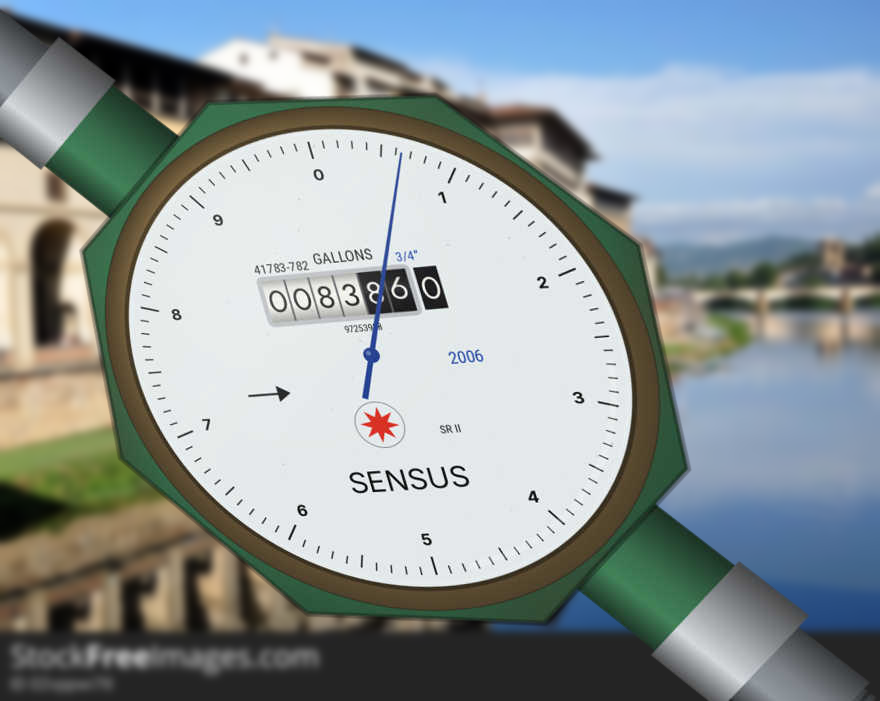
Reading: value=83860.6 unit=gal
